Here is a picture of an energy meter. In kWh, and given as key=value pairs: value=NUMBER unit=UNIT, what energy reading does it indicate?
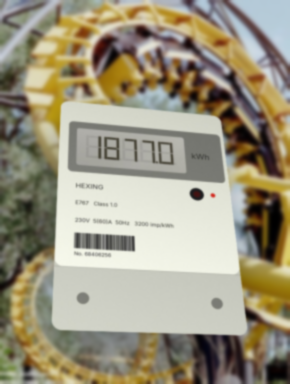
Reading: value=1877.0 unit=kWh
